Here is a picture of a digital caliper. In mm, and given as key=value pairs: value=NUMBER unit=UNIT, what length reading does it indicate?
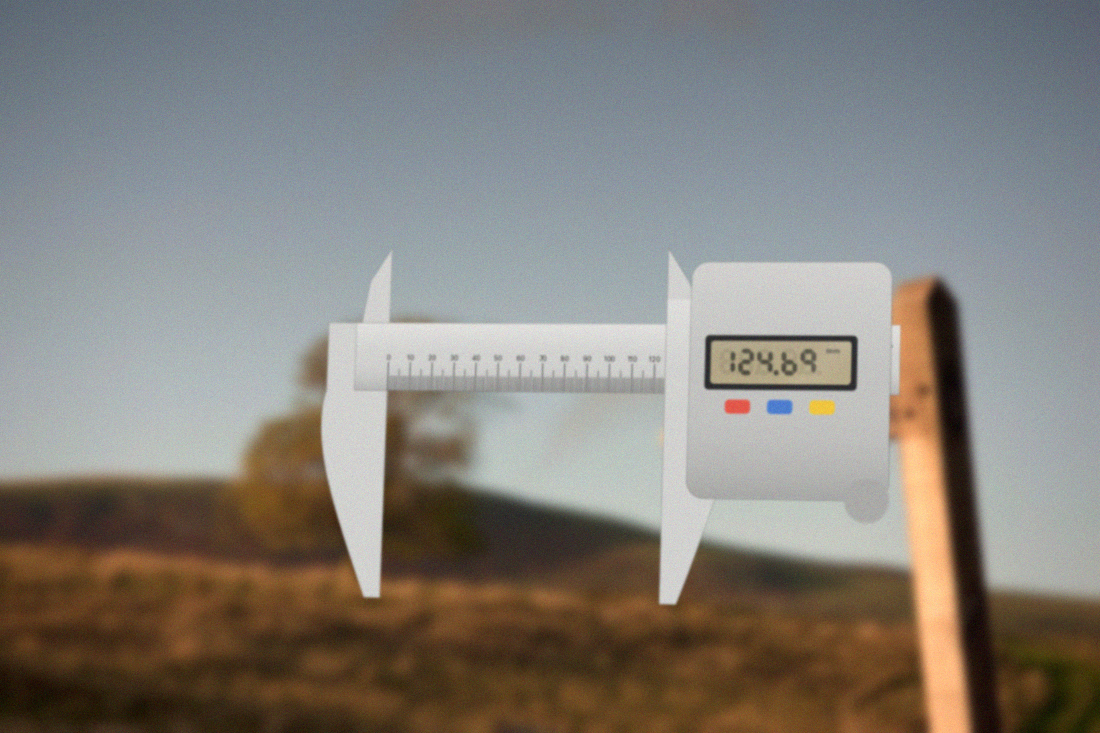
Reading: value=124.69 unit=mm
